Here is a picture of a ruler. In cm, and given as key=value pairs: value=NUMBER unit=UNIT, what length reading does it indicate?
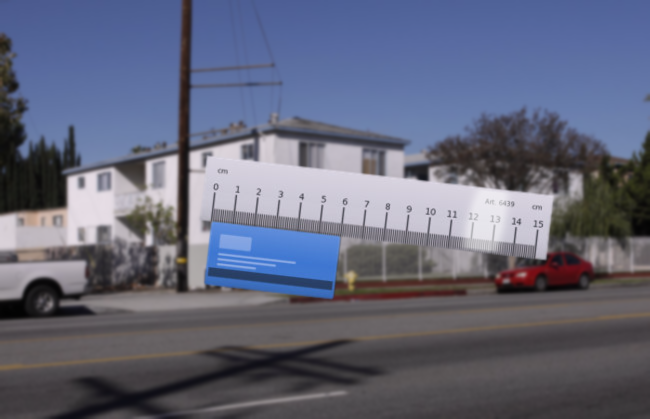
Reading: value=6 unit=cm
